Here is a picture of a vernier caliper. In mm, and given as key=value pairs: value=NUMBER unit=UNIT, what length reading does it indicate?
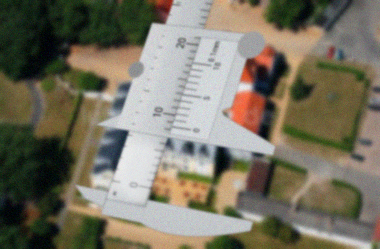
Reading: value=8.4 unit=mm
